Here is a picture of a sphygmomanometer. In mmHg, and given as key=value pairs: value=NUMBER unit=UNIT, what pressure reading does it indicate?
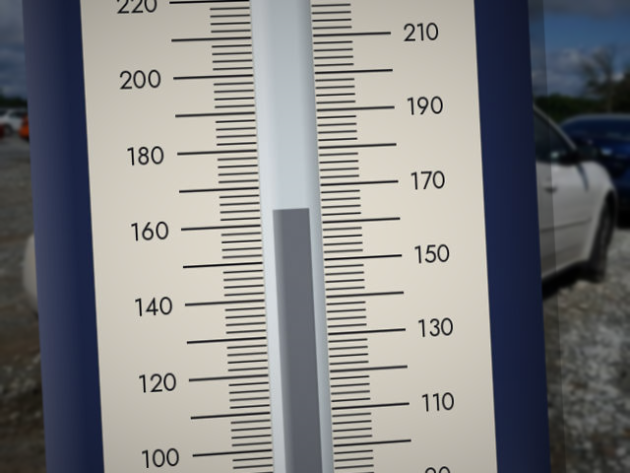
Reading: value=164 unit=mmHg
